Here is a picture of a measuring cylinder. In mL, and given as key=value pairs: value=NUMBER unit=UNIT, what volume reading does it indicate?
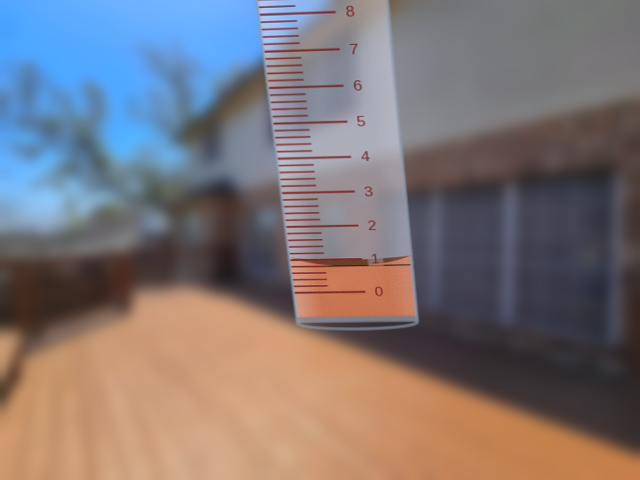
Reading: value=0.8 unit=mL
